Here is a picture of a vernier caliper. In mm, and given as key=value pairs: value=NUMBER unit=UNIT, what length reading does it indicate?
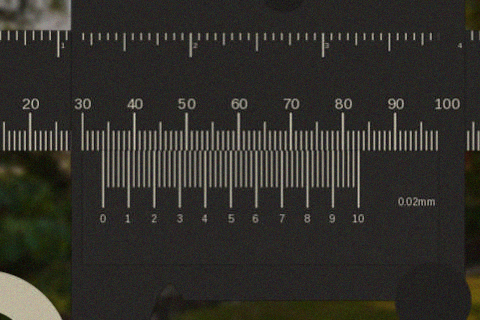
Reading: value=34.0 unit=mm
